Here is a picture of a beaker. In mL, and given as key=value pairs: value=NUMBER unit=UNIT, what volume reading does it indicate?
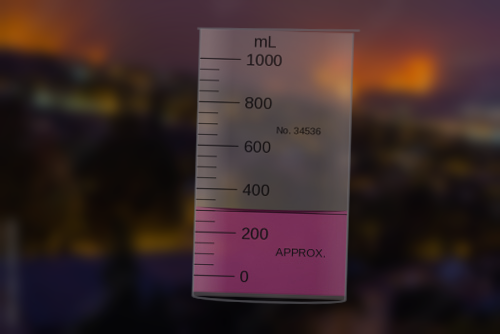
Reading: value=300 unit=mL
